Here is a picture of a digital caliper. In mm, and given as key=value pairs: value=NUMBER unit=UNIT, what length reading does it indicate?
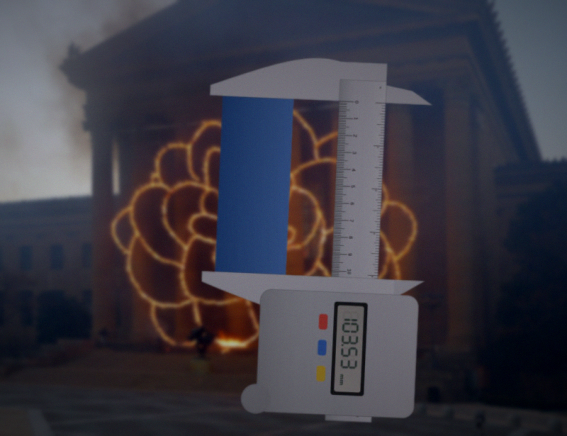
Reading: value=103.53 unit=mm
